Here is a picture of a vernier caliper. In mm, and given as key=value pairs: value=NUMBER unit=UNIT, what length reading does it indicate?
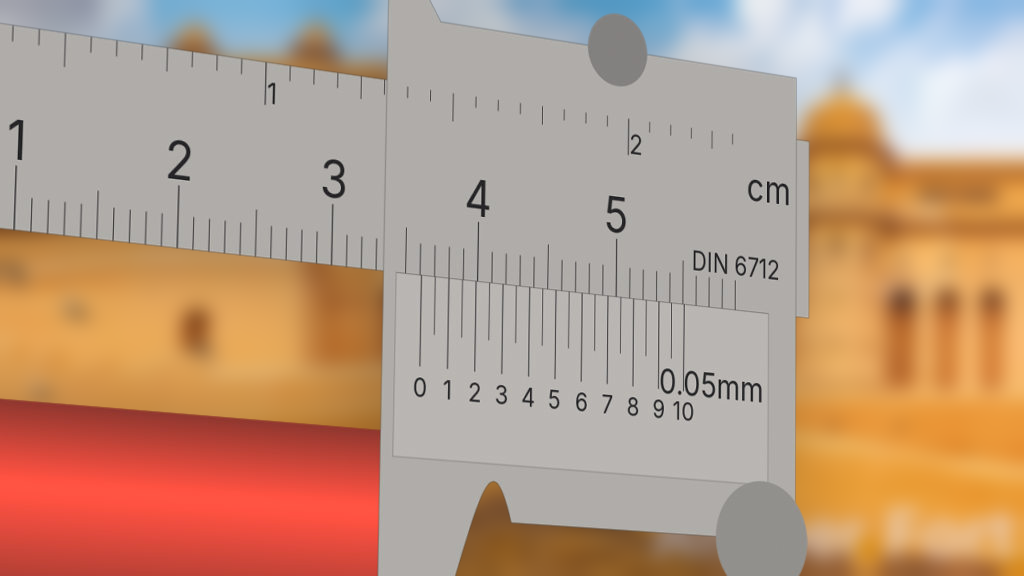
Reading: value=36.1 unit=mm
